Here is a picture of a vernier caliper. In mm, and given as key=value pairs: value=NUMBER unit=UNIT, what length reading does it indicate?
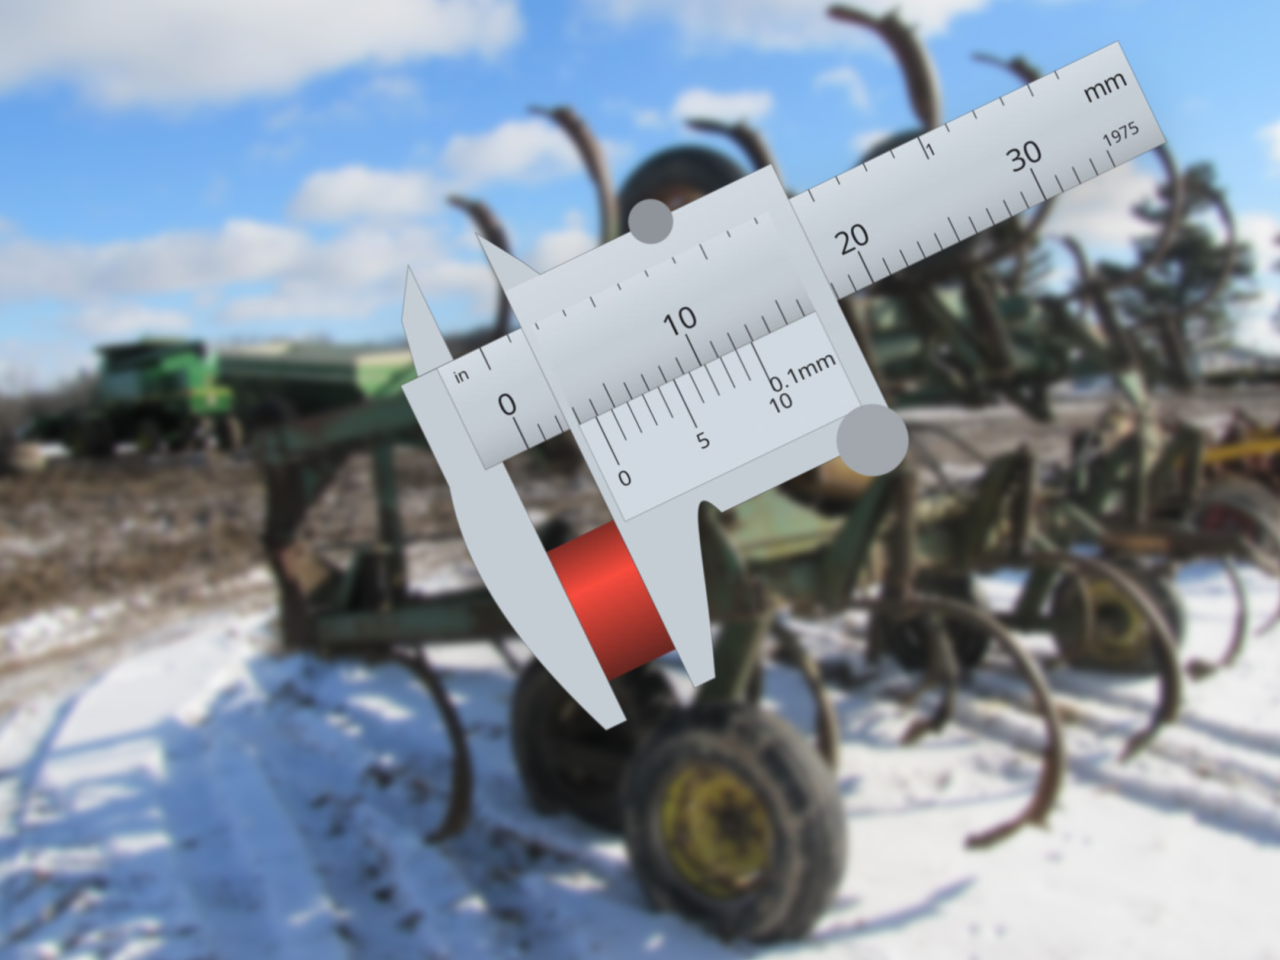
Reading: value=3.9 unit=mm
